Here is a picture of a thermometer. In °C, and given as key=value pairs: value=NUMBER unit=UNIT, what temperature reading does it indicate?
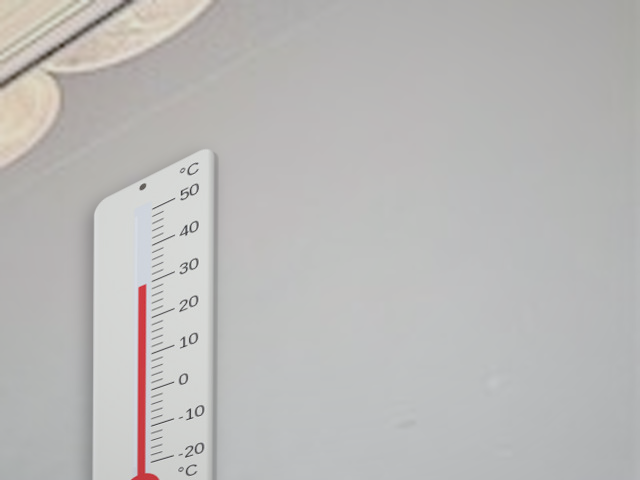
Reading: value=30 unit=°C
